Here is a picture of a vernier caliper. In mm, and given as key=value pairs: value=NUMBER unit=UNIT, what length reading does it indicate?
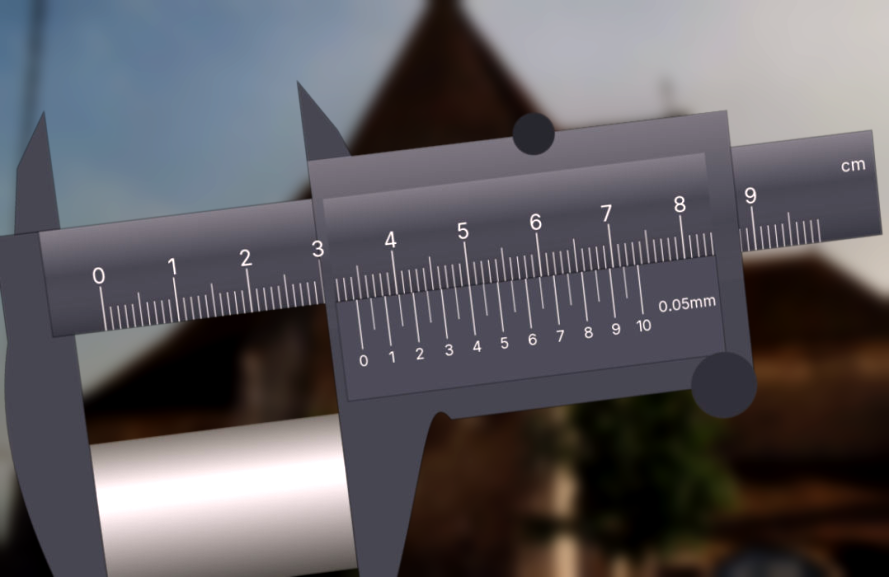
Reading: value=34.4 unit=mm
